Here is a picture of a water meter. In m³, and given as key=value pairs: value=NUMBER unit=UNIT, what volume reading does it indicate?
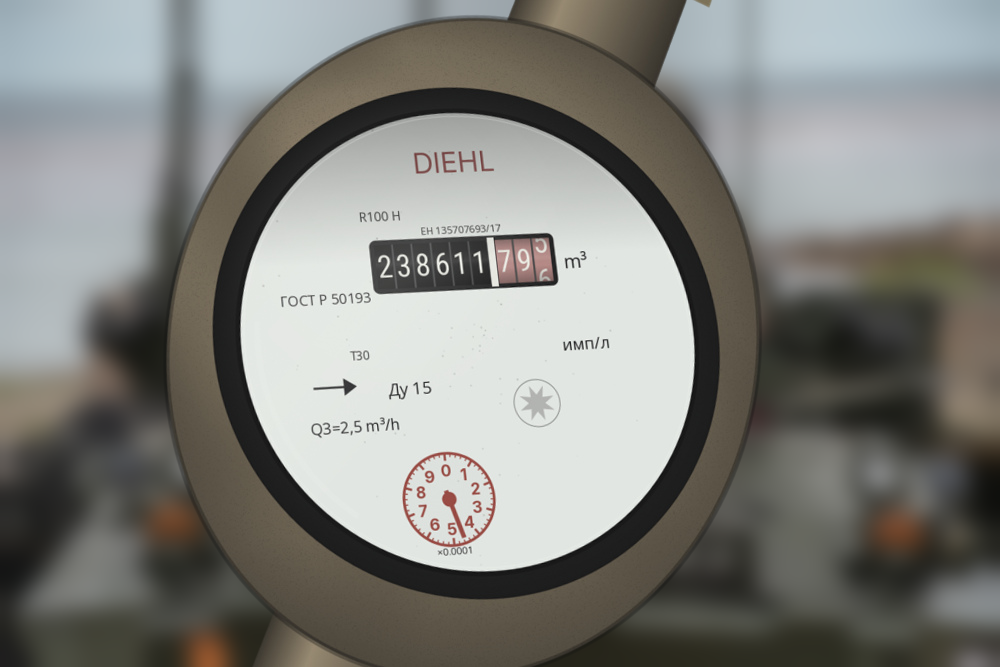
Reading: value=238611.7954 unit=m³
